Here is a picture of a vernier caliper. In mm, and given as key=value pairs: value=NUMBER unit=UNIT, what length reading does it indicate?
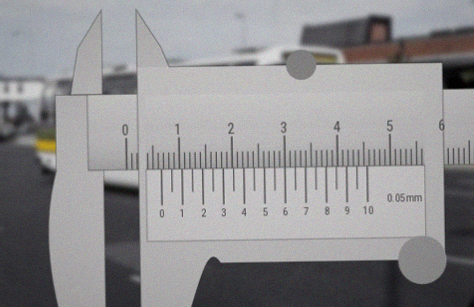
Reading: value=6.6 unit=mm
